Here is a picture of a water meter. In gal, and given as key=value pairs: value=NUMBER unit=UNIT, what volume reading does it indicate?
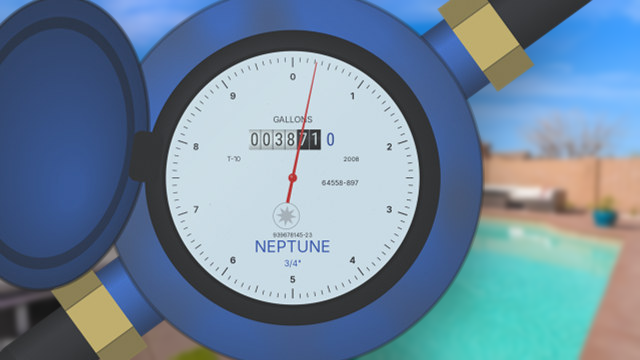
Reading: value=38710.3 unit=gal
